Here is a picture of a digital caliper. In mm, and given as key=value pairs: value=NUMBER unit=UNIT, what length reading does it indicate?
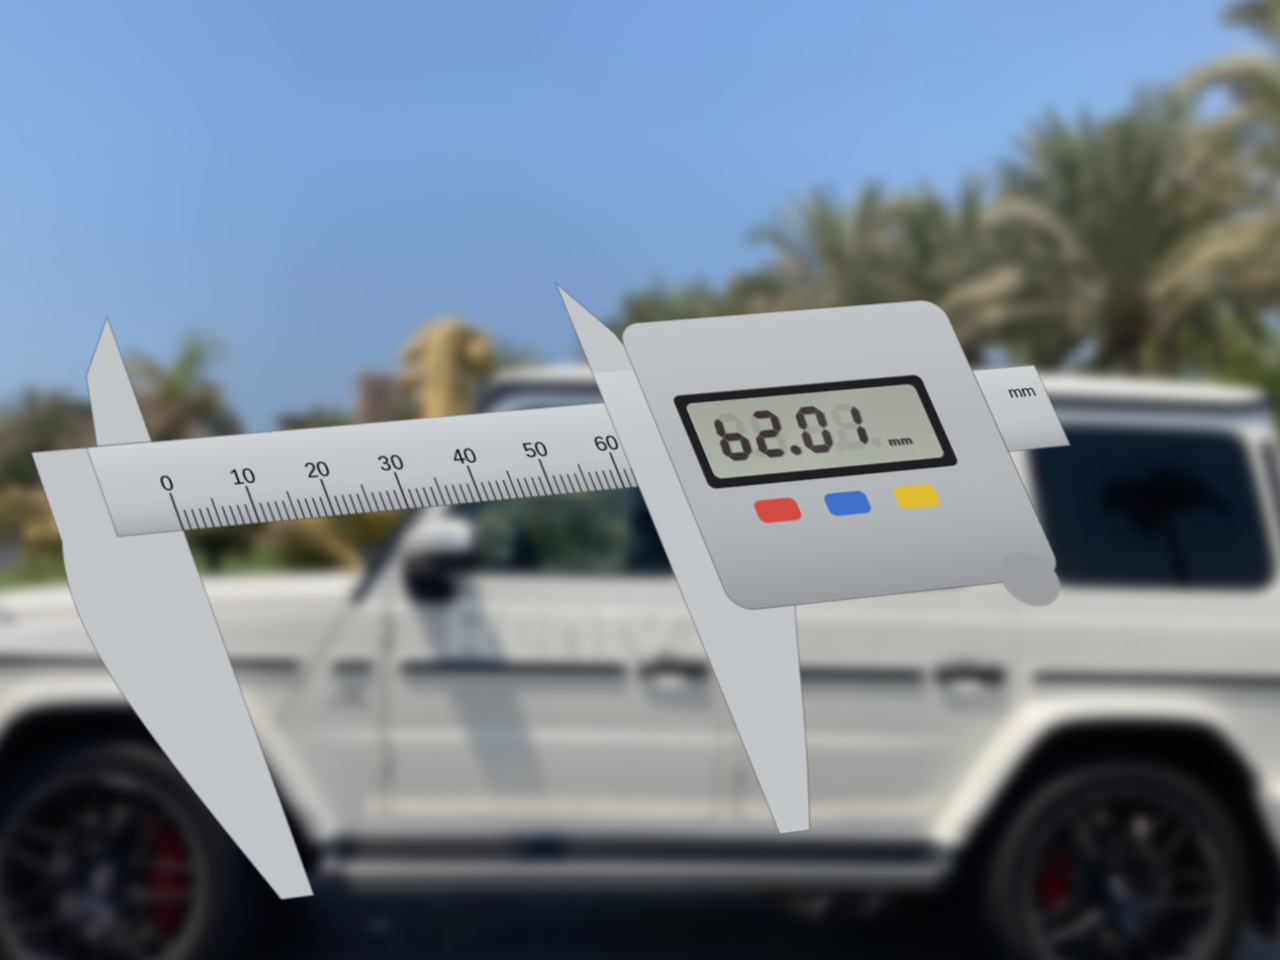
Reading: value=62.01 unit=mm
